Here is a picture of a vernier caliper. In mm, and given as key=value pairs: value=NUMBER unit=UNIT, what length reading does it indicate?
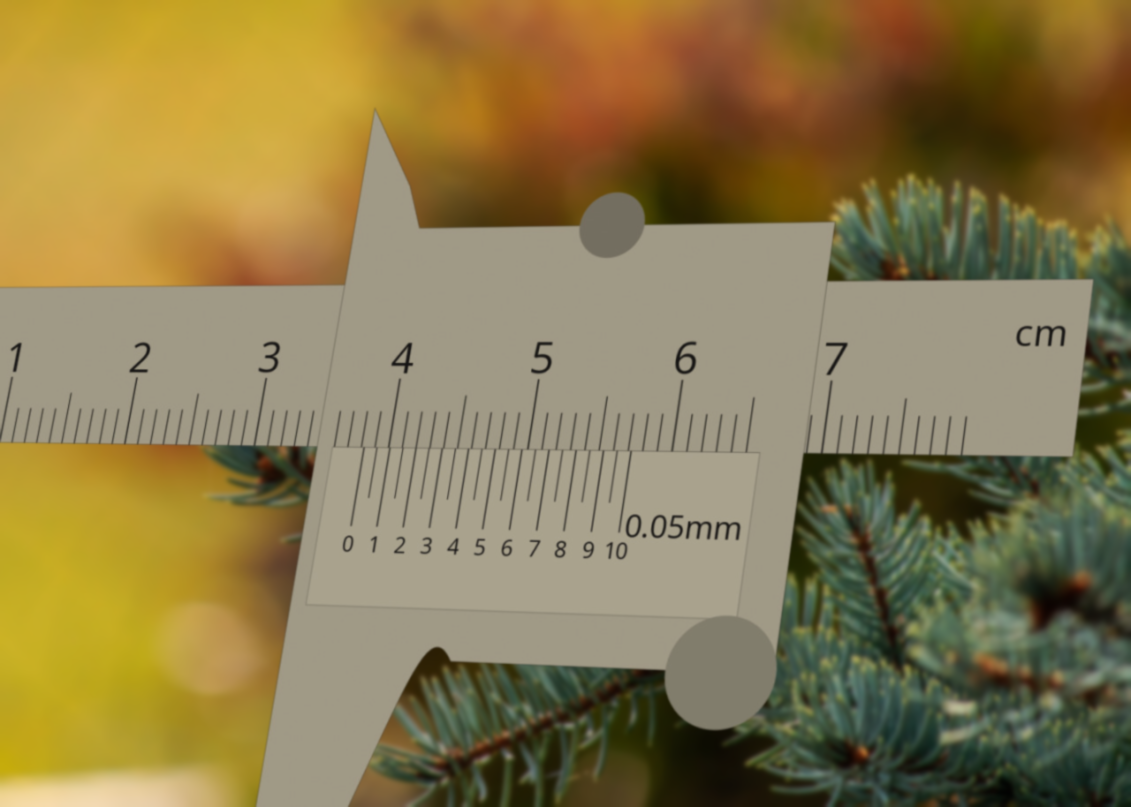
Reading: value=38.2 unit=mm
